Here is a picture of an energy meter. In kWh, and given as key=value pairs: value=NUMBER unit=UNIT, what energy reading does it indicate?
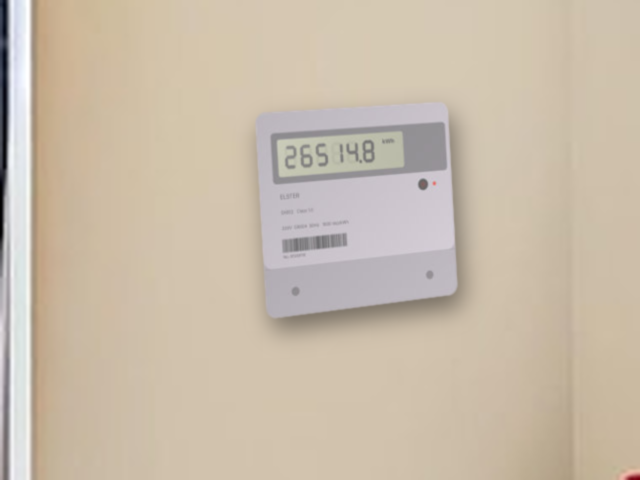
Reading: value=26514.8 unit=kWh
